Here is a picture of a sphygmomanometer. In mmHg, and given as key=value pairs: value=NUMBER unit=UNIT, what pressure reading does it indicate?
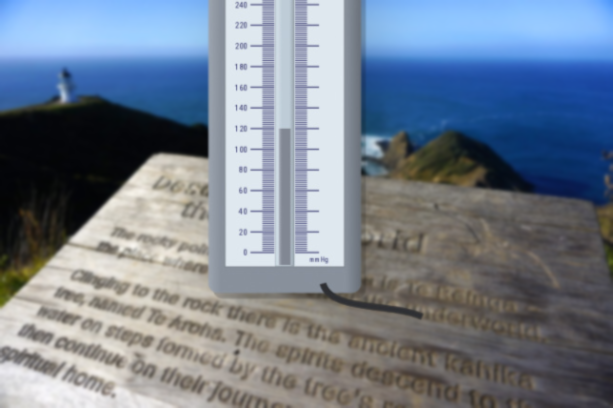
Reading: value=120 unit=mmHg
